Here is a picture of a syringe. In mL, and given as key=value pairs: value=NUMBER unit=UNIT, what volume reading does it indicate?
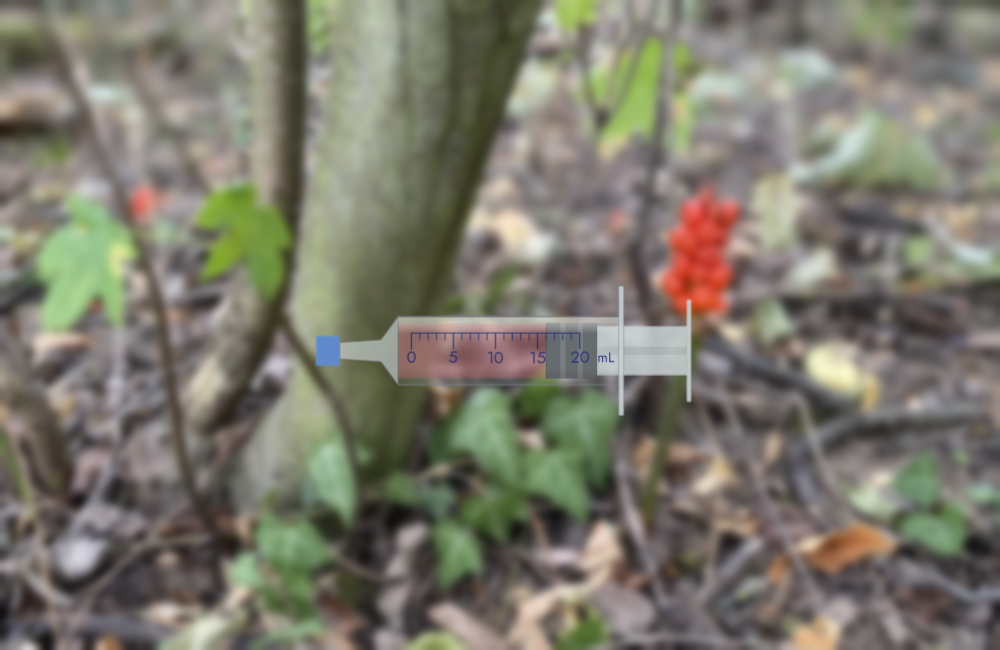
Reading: value=16 unit=mL
